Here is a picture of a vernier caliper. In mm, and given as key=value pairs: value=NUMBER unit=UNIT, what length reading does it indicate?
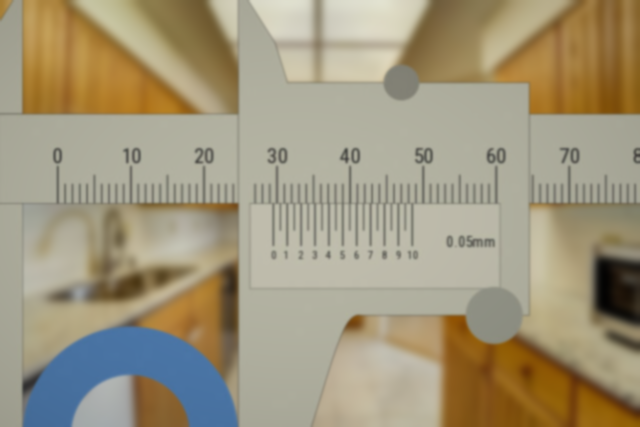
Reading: value=29.5 unit=mm
